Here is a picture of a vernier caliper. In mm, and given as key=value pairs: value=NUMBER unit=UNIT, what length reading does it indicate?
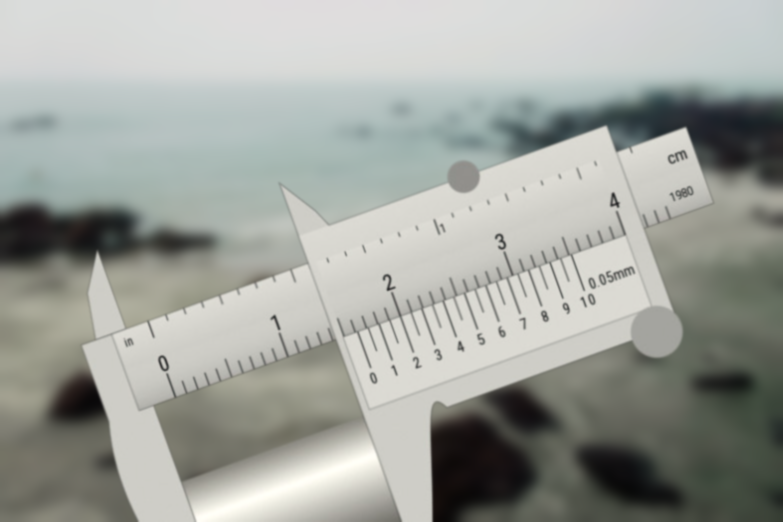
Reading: value=16.2 unit=mm
